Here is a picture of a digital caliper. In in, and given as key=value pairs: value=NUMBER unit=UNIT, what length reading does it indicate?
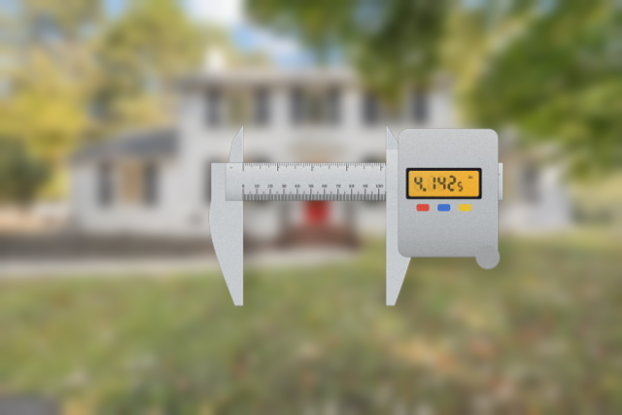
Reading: value=4.1425 unit=in
